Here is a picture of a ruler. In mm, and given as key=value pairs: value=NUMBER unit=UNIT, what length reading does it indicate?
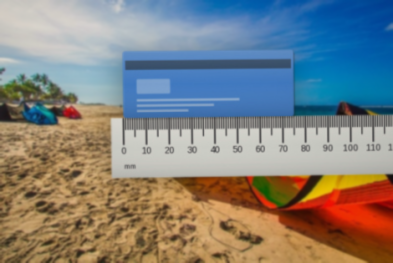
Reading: value=75 unit=mm
